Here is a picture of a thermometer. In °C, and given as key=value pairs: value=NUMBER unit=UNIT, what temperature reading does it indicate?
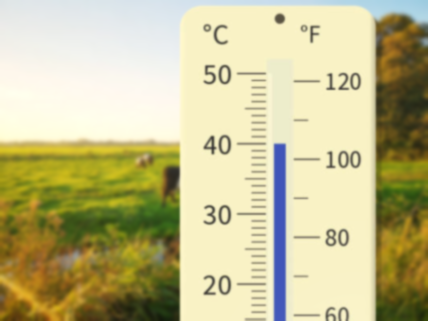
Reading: value=40 unit=°C
